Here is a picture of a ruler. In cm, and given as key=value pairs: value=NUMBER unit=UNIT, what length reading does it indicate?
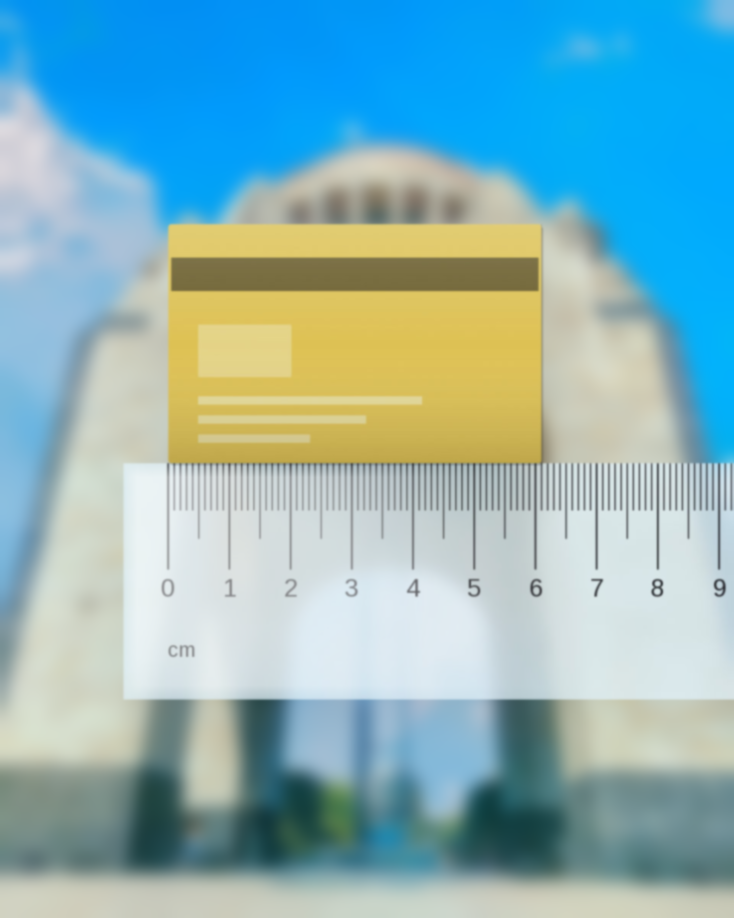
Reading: value=6.1 unit=cm
